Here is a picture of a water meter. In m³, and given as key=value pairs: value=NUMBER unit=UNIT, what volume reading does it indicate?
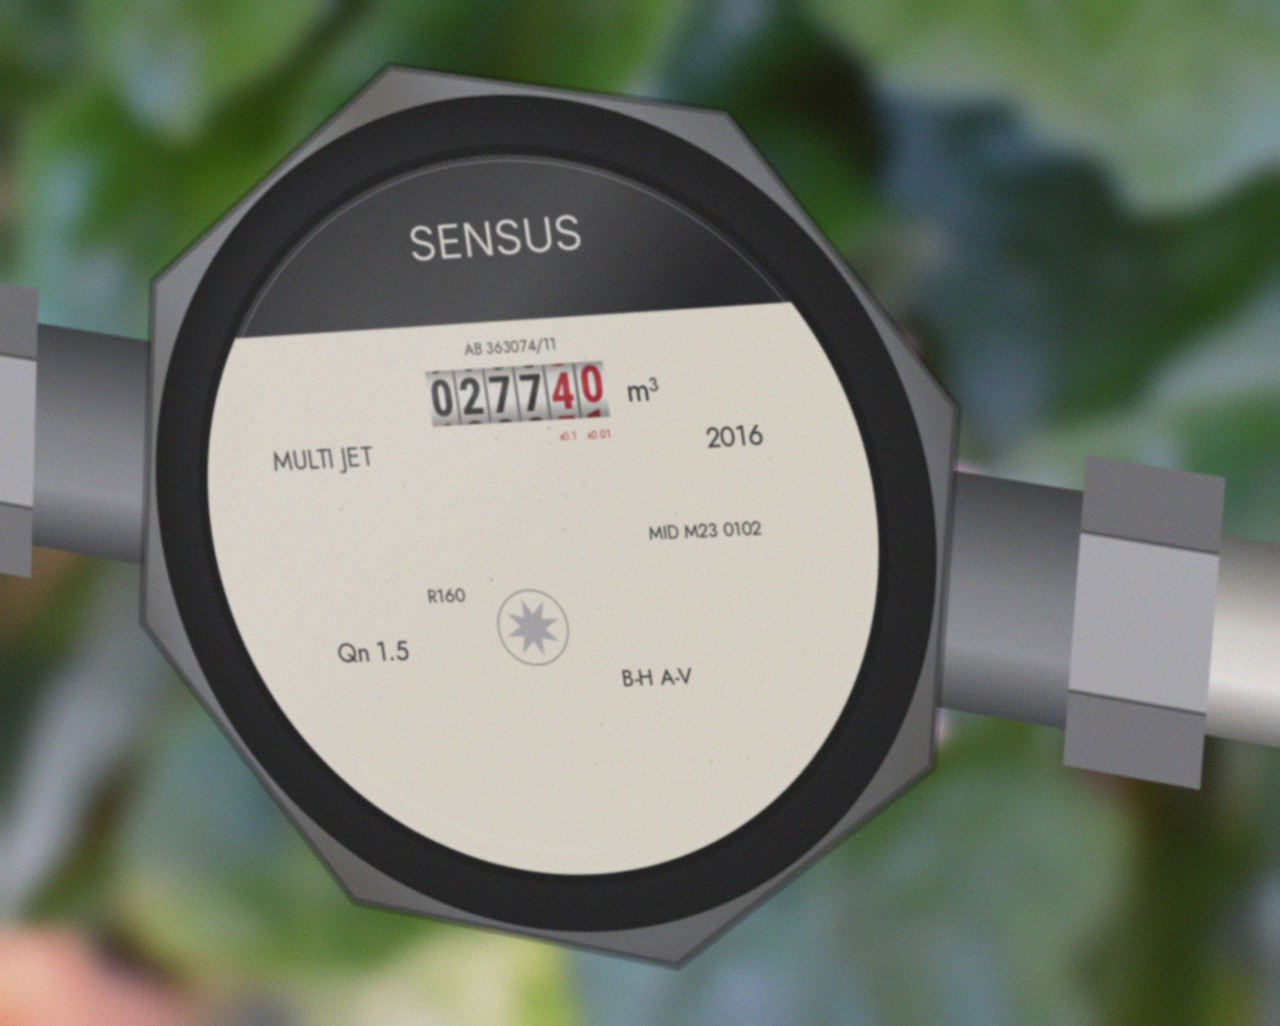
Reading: value=277.40 unit=m³
